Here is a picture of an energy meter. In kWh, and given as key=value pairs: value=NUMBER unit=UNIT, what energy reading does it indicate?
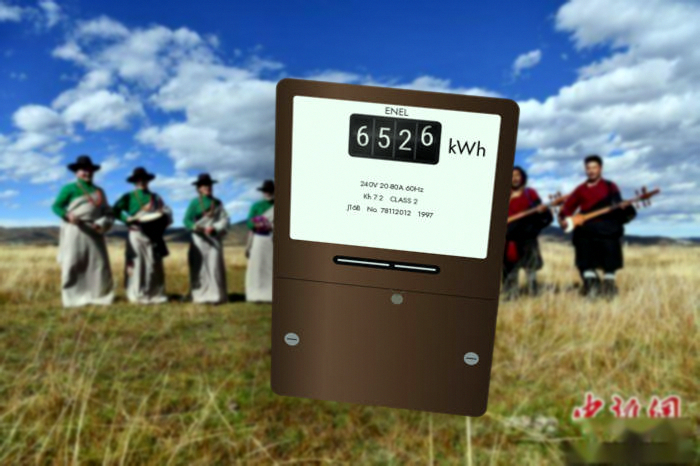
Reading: value=6526 unit=kWh
